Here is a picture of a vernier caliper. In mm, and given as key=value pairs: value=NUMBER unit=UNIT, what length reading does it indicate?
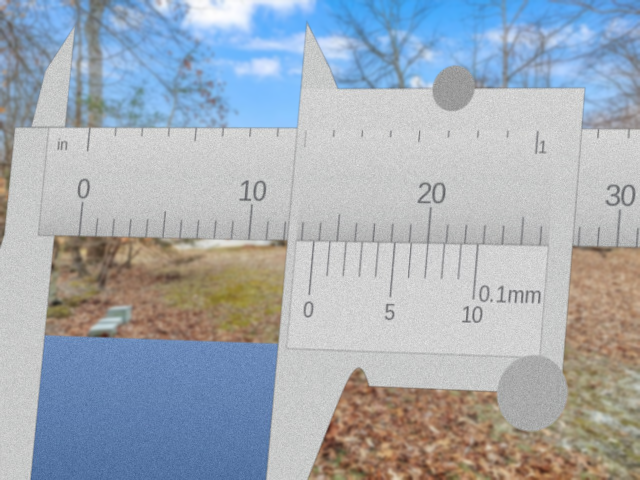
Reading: value=13.7 unit=mm
